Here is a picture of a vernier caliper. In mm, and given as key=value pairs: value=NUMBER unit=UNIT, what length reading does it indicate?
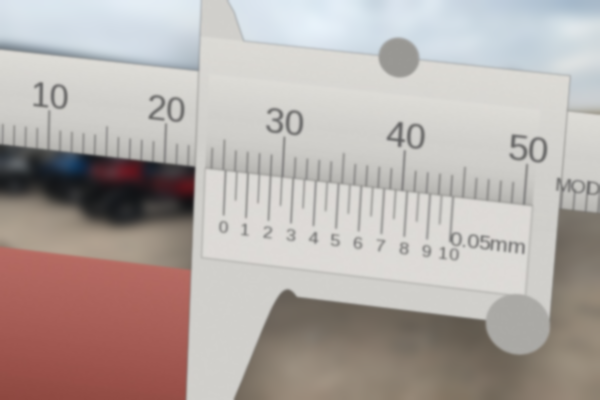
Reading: value=25.2 unit=mm
